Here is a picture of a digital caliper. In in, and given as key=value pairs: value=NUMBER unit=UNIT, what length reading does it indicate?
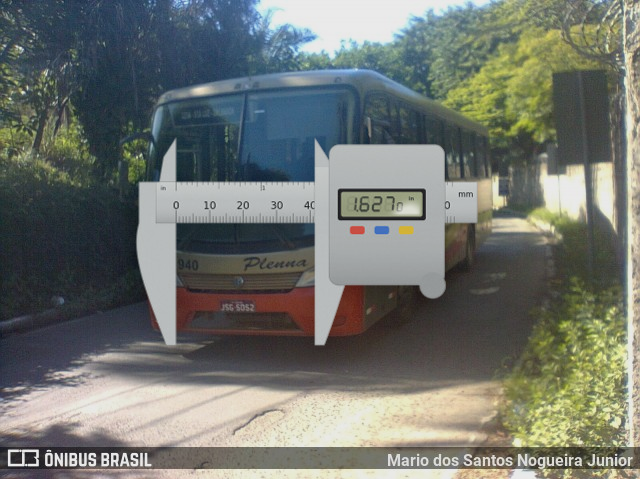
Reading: value=1.6270 unit=in
